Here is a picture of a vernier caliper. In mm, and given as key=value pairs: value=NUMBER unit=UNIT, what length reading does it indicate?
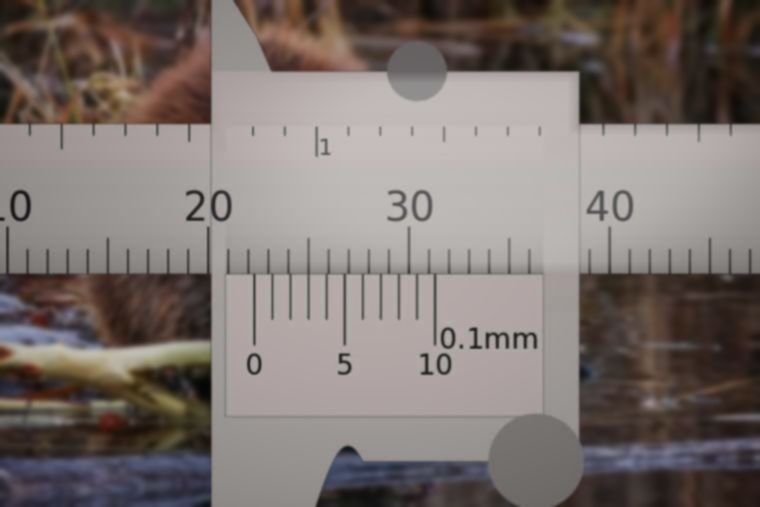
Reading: value=22.3 unit=mm
